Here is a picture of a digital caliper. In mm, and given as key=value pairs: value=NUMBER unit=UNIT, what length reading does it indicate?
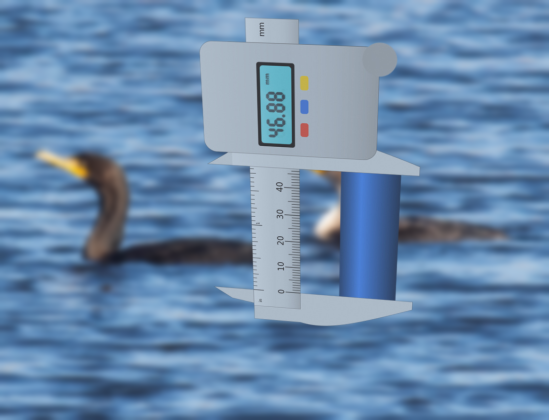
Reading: value=46.88 unit=mm
